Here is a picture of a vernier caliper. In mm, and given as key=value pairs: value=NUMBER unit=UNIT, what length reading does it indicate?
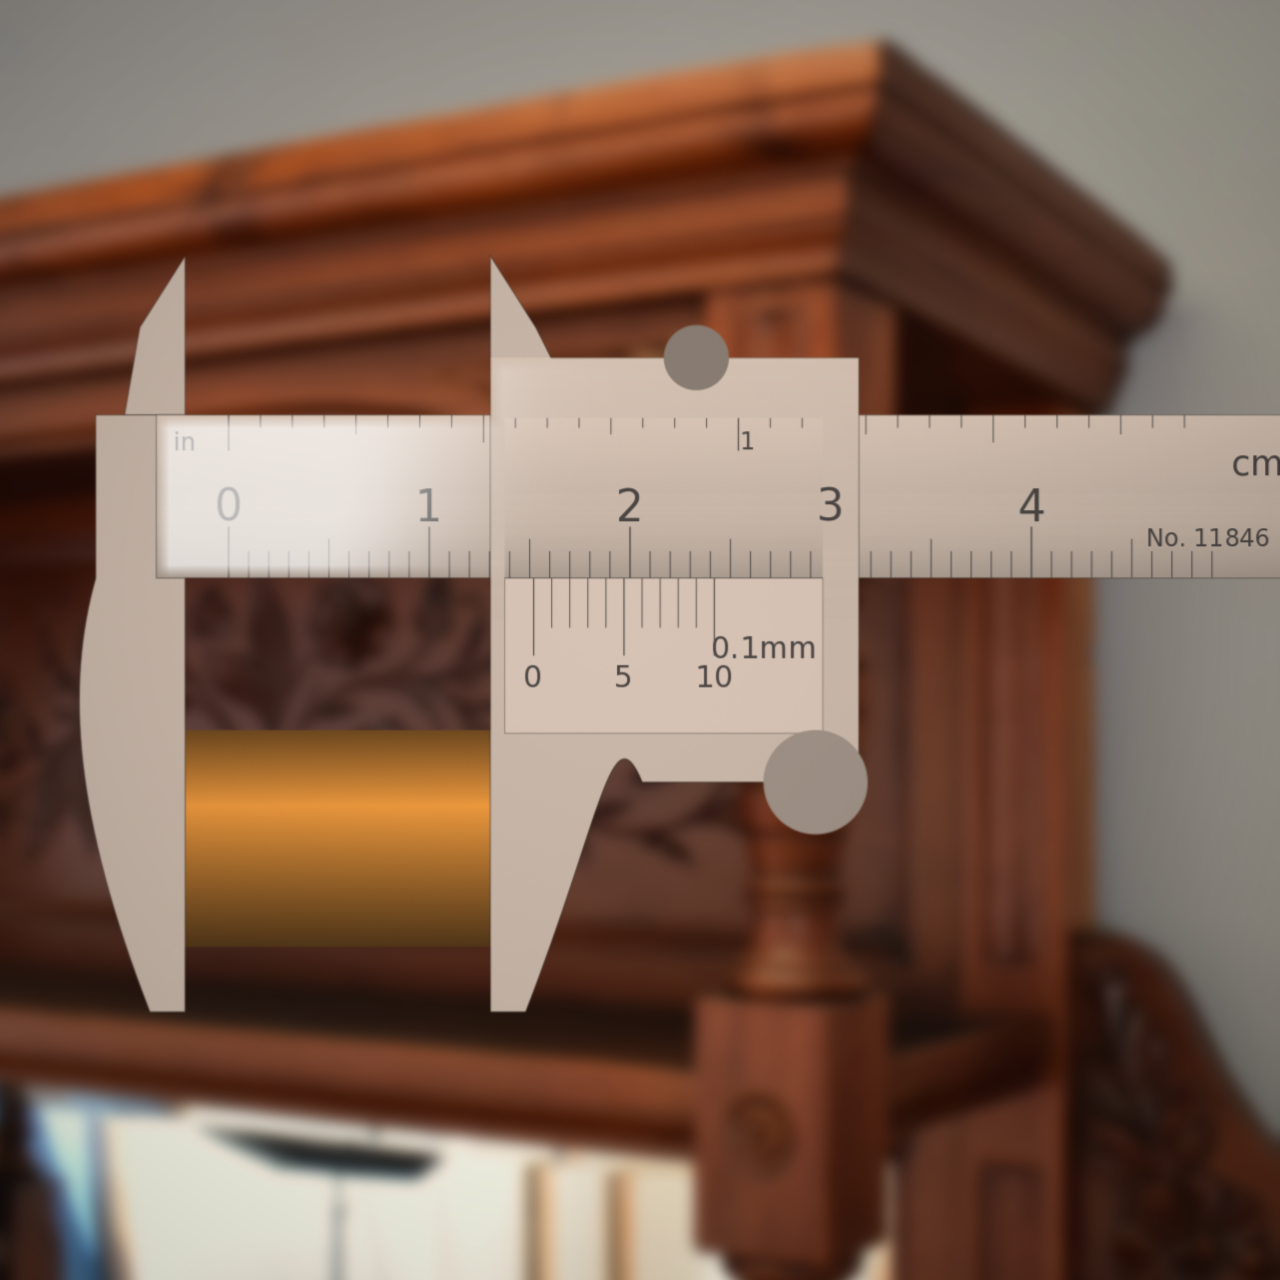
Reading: value=15.2 unit=mm
